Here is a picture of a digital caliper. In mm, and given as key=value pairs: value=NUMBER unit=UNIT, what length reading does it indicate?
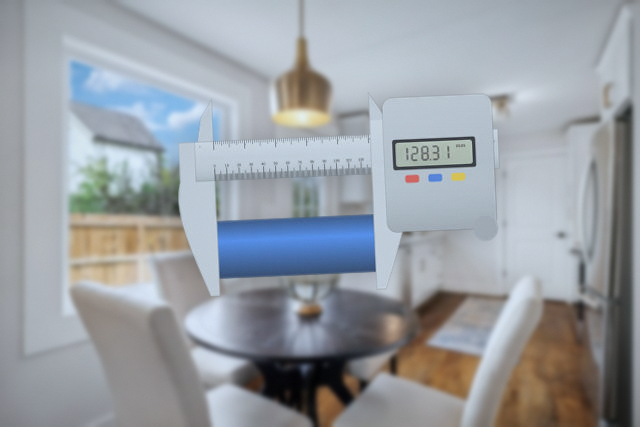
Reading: value=128.31 unit=mm
